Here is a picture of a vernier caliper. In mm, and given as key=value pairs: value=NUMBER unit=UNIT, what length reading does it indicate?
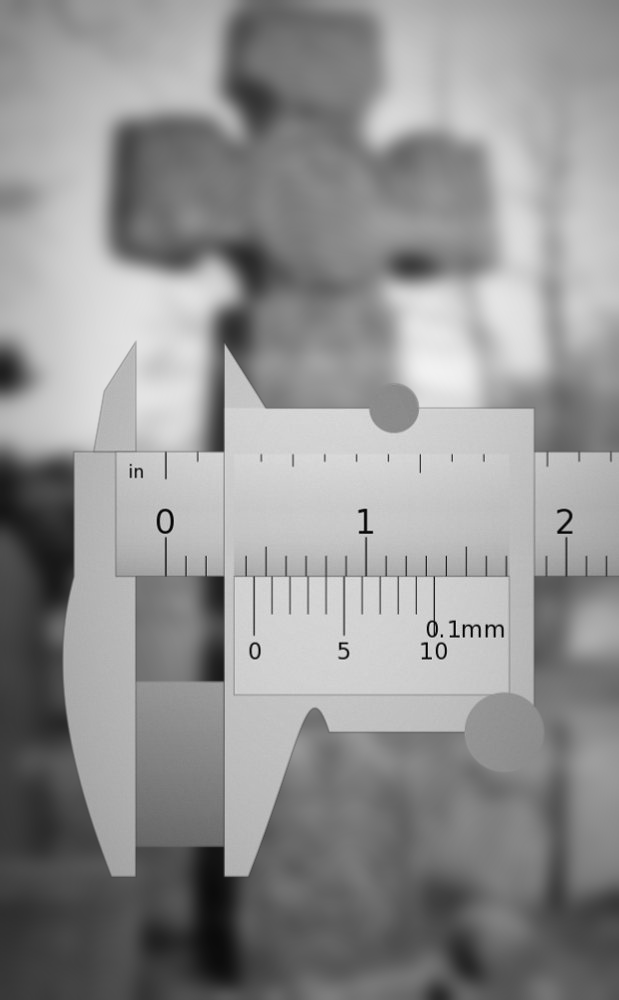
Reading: value=4.4 unit=mm
